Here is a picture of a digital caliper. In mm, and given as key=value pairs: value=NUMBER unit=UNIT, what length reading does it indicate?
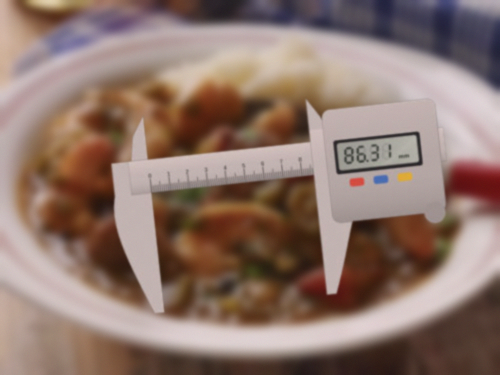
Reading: value=86.31 unit=mm
